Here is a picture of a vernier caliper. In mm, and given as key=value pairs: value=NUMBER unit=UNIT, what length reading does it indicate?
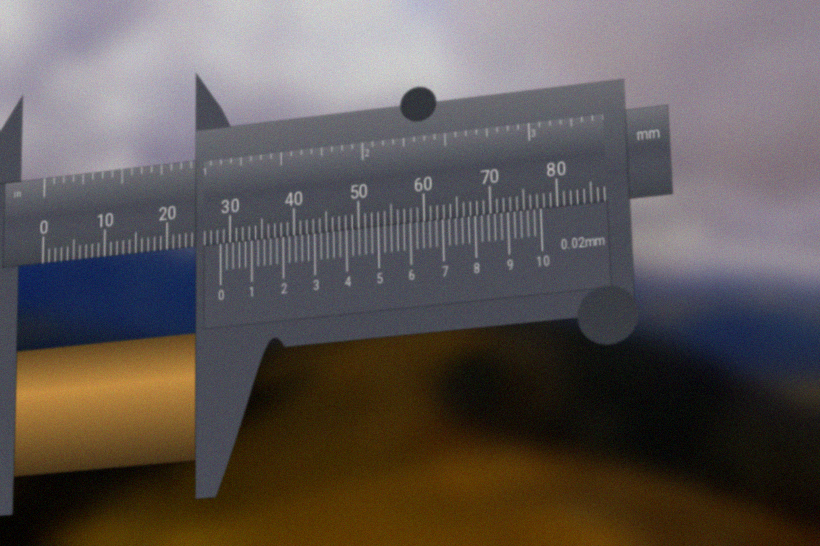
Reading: value=28.5 unit=mm
